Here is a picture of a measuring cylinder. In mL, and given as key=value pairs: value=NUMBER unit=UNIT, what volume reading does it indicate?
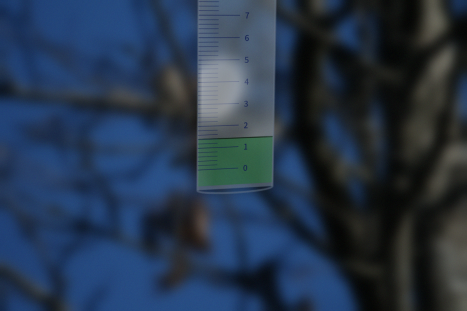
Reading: value=1.4 unit=mL
